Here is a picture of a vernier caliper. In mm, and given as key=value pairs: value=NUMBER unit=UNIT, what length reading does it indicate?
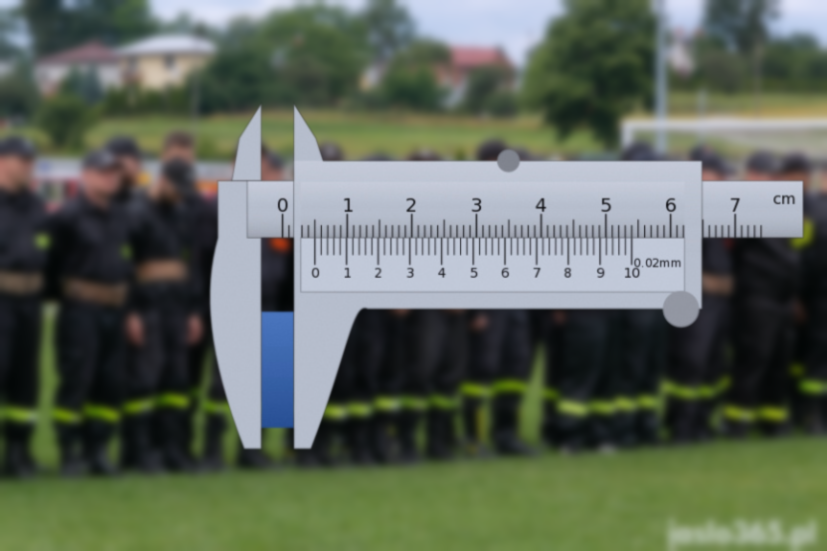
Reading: value=5.0 unit=mm
